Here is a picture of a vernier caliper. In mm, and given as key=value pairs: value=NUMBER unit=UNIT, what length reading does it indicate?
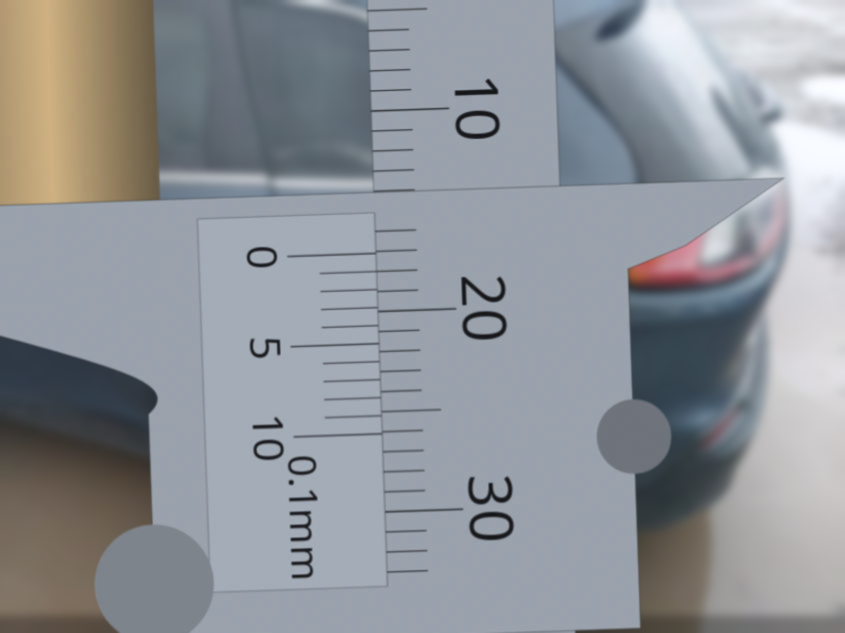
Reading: value=17.1 unit=mm
